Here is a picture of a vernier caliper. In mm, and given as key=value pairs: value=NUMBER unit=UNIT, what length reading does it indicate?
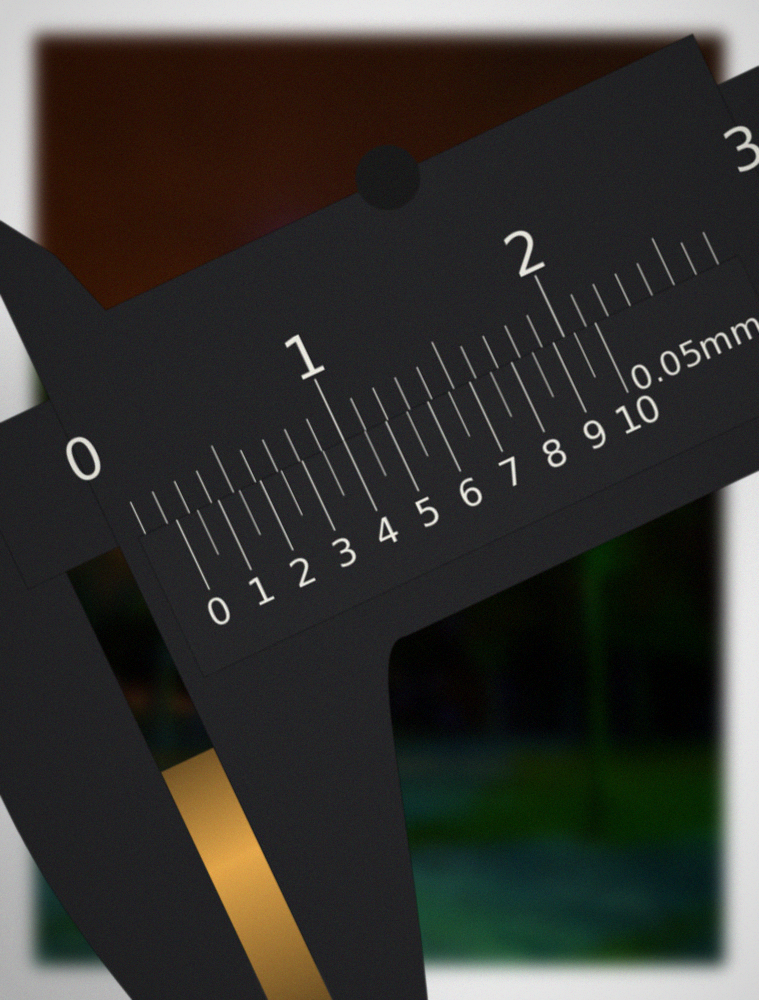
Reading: value=2.4 unit=mm
